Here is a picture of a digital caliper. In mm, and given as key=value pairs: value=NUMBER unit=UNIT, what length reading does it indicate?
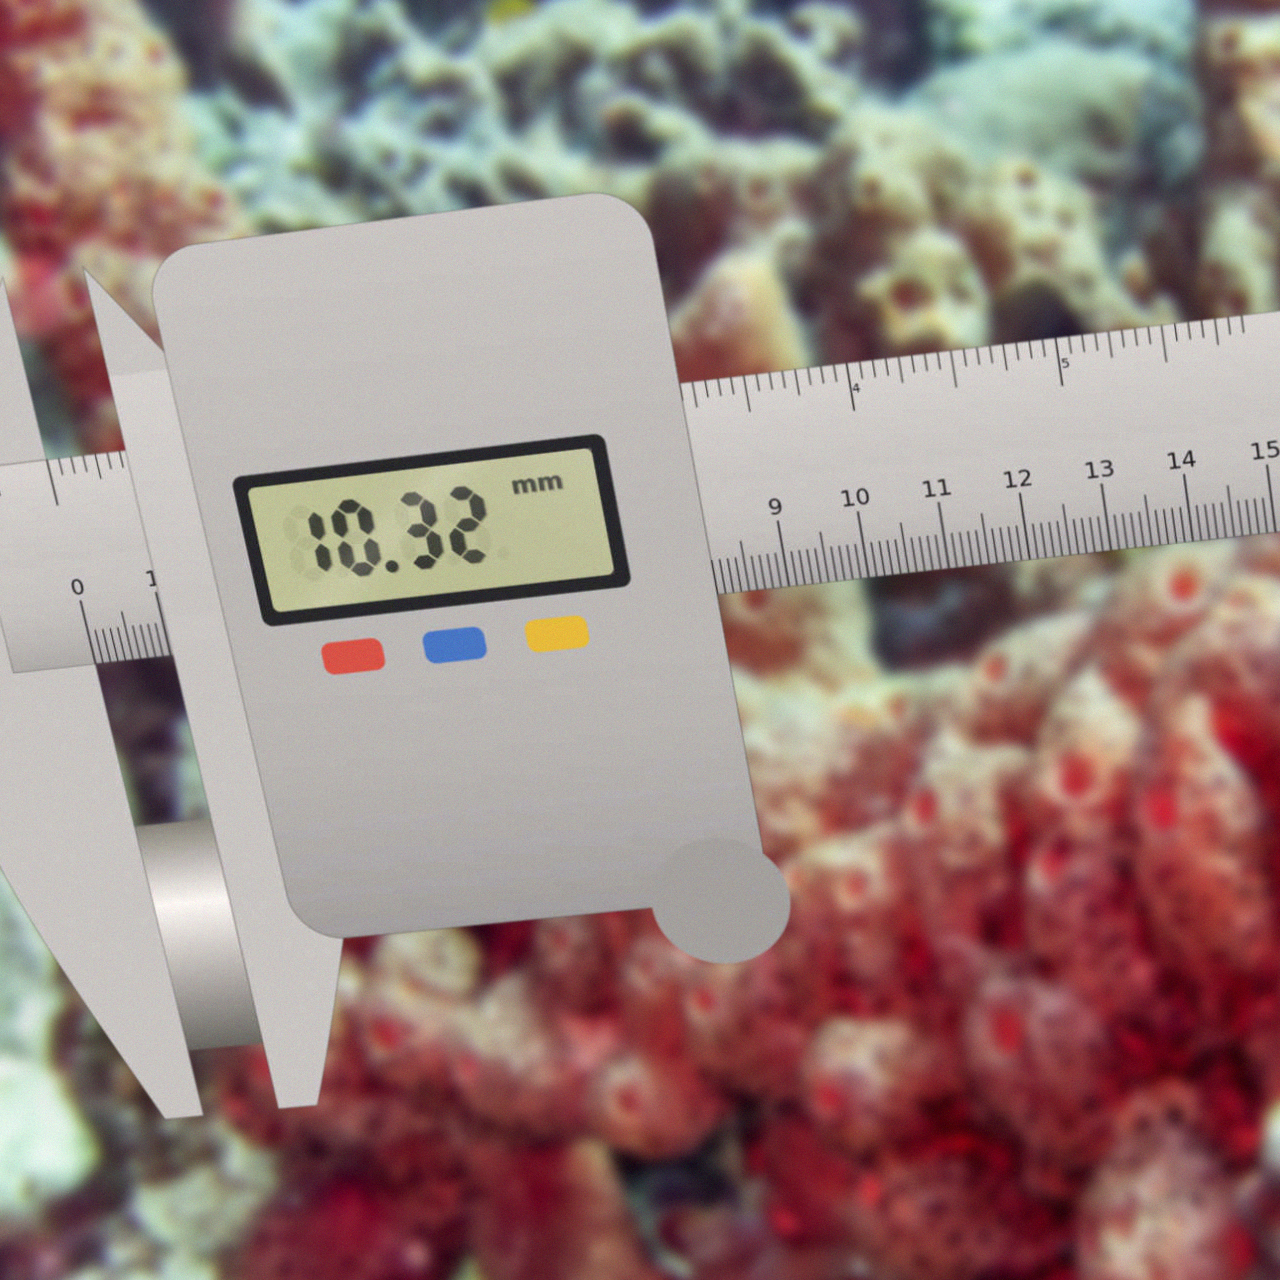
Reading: value=10.32 unit=mm
